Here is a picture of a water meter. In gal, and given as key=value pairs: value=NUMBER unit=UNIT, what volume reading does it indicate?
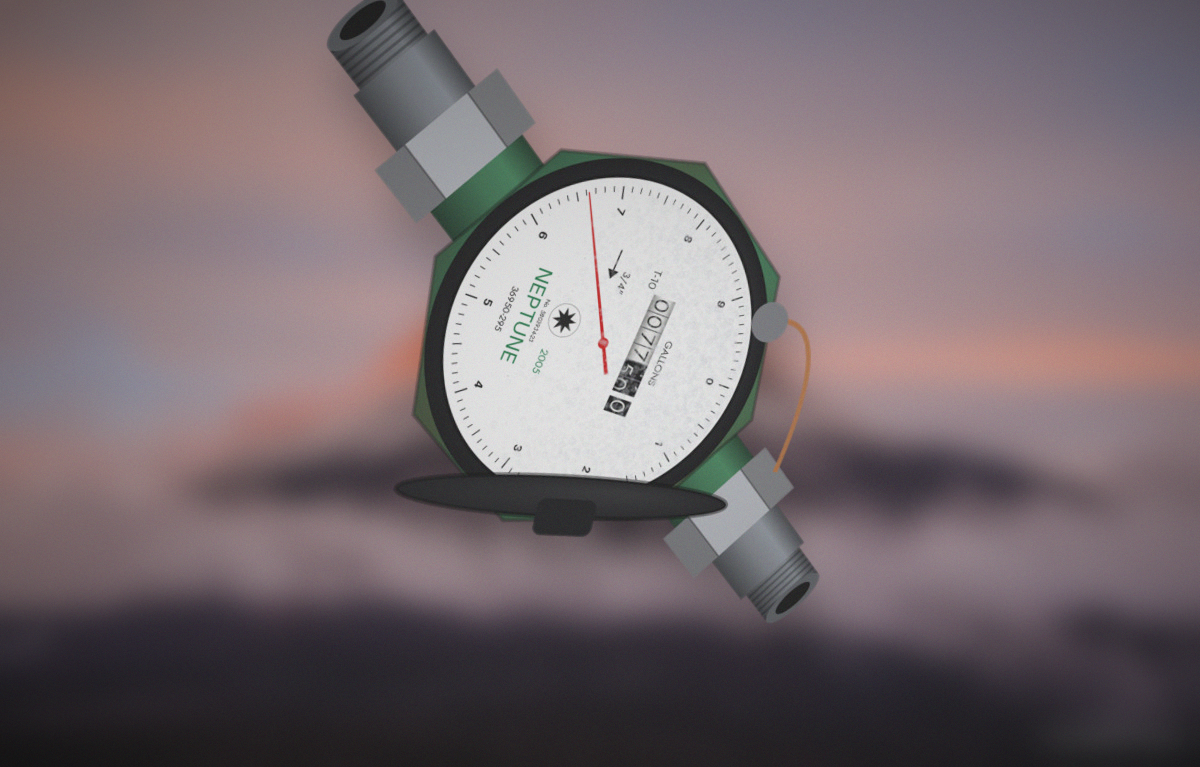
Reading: value=77496.6 unit=gal
